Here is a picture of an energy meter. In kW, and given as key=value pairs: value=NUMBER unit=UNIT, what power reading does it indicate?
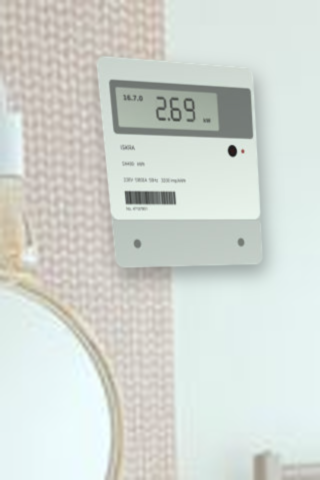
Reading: value=2.69 unit=kW
